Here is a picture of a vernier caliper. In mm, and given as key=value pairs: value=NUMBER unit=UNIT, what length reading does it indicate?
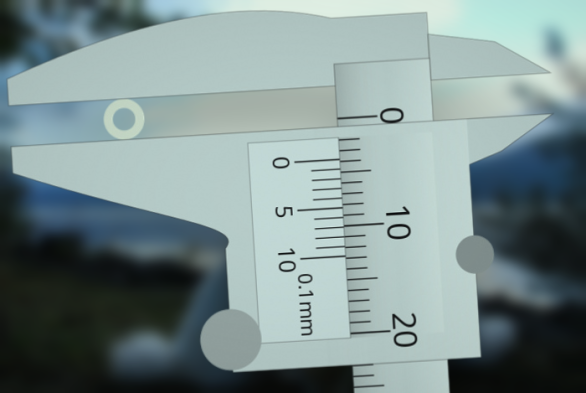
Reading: value=3.8 unit=mm
